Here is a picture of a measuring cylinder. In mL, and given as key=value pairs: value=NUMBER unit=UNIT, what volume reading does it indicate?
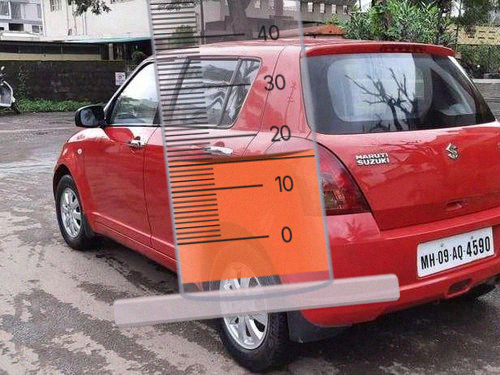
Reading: value=15 unit=mL
